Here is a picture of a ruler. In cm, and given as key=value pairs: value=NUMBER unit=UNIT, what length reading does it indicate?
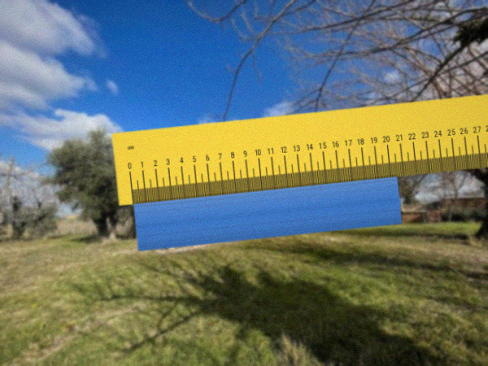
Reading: value=20.5 unit=cm
